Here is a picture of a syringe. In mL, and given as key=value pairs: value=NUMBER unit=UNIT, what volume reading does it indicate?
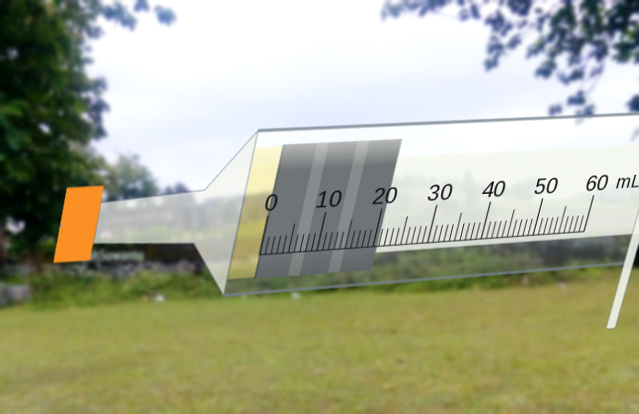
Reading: value=0 unit=mL
